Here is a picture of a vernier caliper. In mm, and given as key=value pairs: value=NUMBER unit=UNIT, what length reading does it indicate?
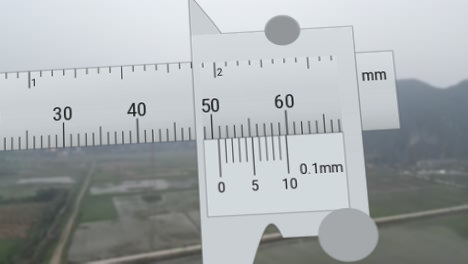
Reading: value=50.8 unit=mm
